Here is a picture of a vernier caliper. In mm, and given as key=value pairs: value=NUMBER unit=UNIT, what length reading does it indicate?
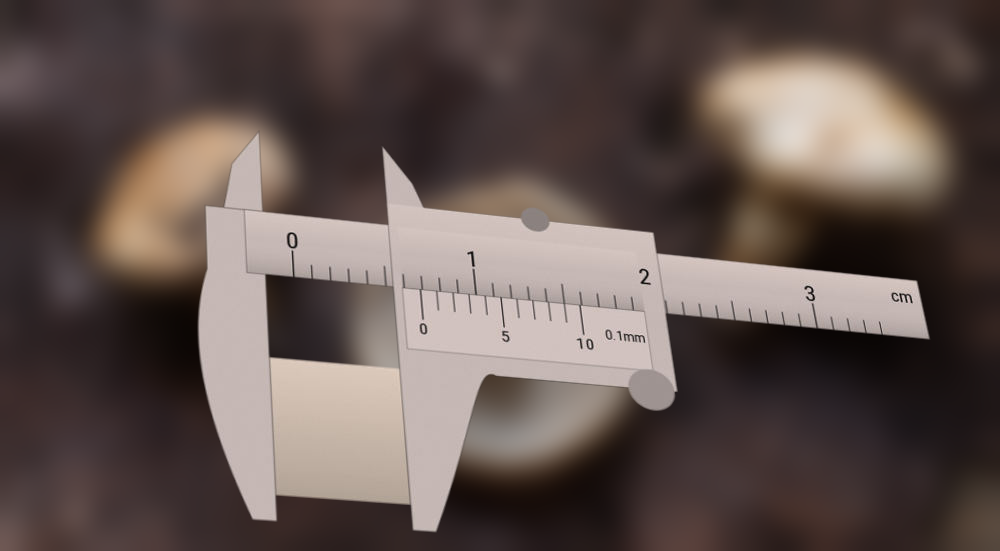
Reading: value=6.9 unit=mm
